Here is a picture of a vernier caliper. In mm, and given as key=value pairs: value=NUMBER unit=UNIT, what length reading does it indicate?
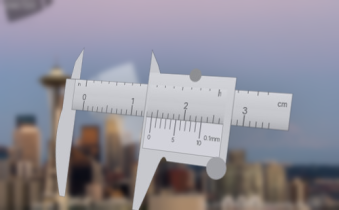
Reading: value=14.0 unit=mm
